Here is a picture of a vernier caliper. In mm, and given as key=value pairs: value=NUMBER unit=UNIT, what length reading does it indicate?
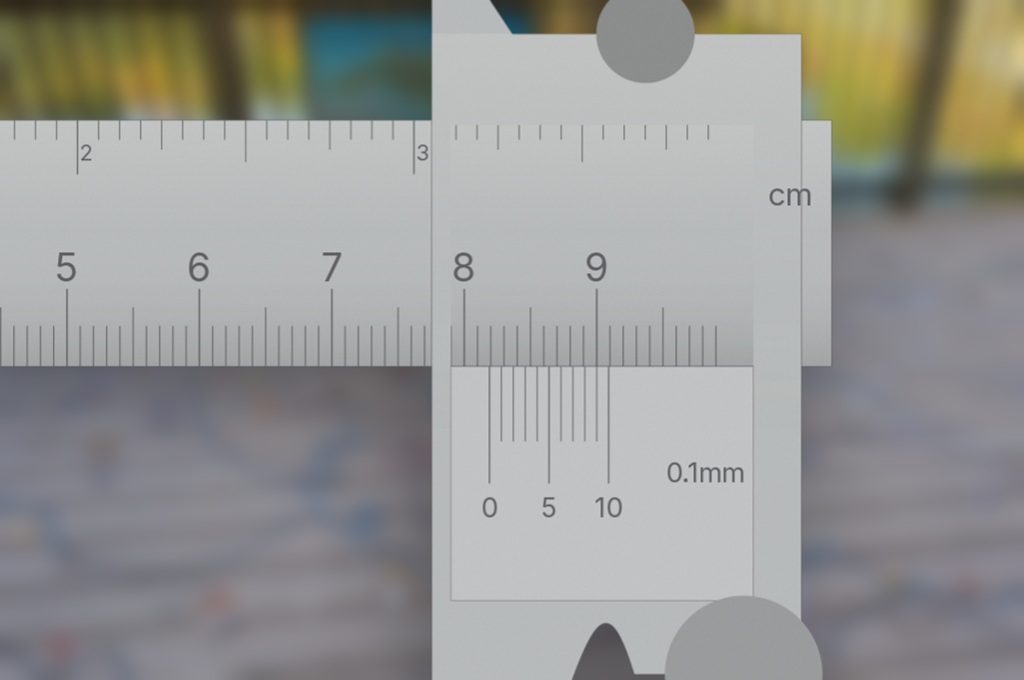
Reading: value=81.9 unit=mm
